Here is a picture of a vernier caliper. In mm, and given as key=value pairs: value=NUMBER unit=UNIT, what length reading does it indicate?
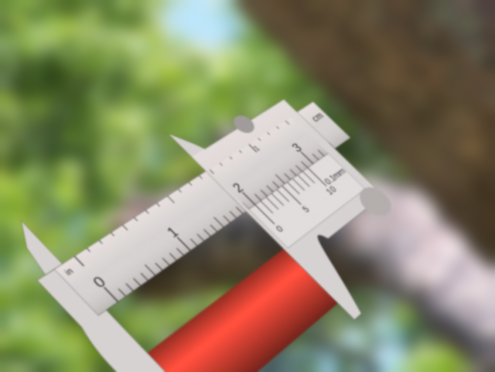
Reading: value=20.0 unit=mm
